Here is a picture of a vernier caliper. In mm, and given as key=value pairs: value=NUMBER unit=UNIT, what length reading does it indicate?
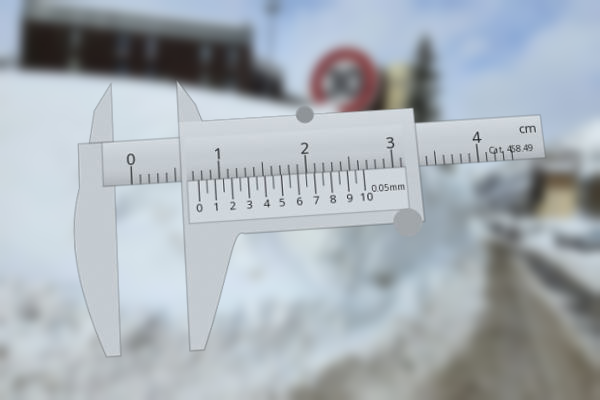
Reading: value=7.6 unit=mm
